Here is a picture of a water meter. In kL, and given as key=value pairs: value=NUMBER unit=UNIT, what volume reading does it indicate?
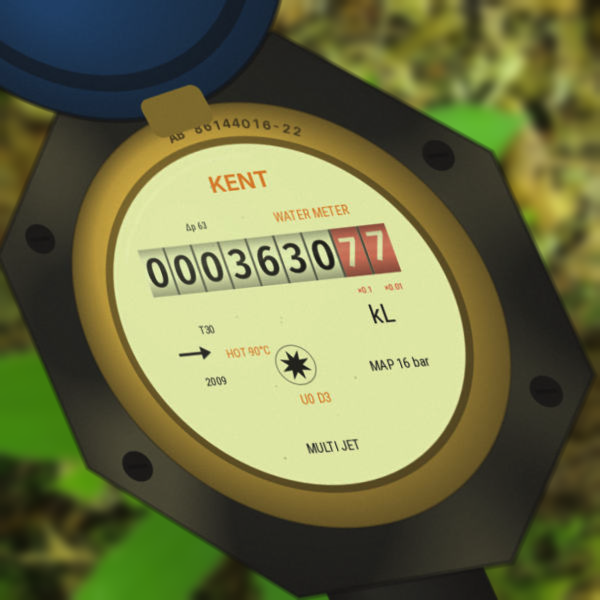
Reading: value=3630.77 unit=kL
